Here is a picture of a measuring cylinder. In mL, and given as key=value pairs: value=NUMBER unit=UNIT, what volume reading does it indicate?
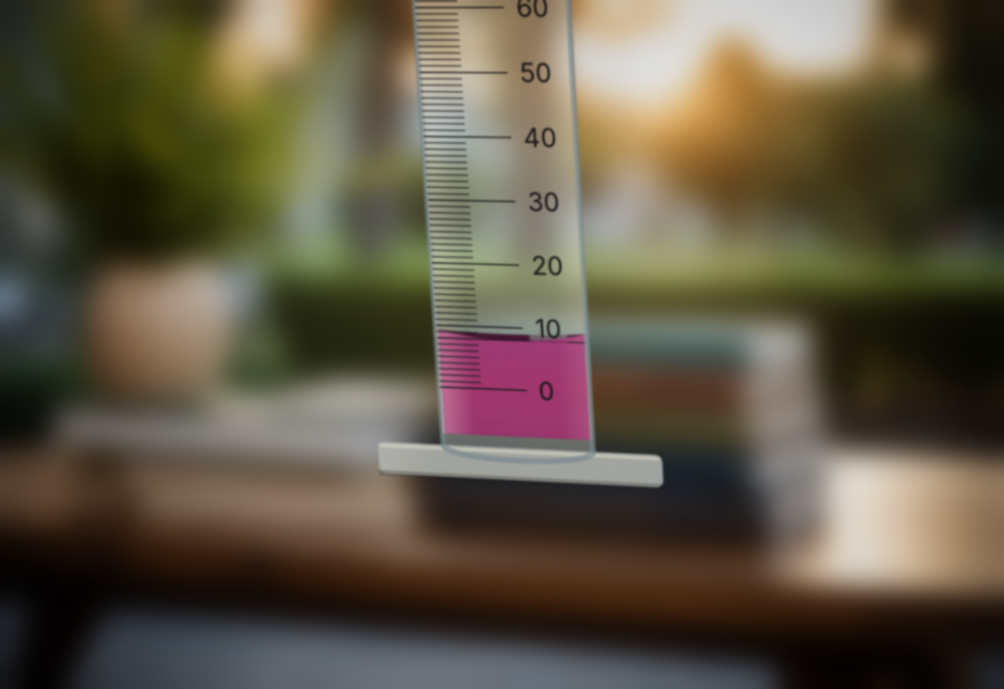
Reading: value=8 unit=mL
